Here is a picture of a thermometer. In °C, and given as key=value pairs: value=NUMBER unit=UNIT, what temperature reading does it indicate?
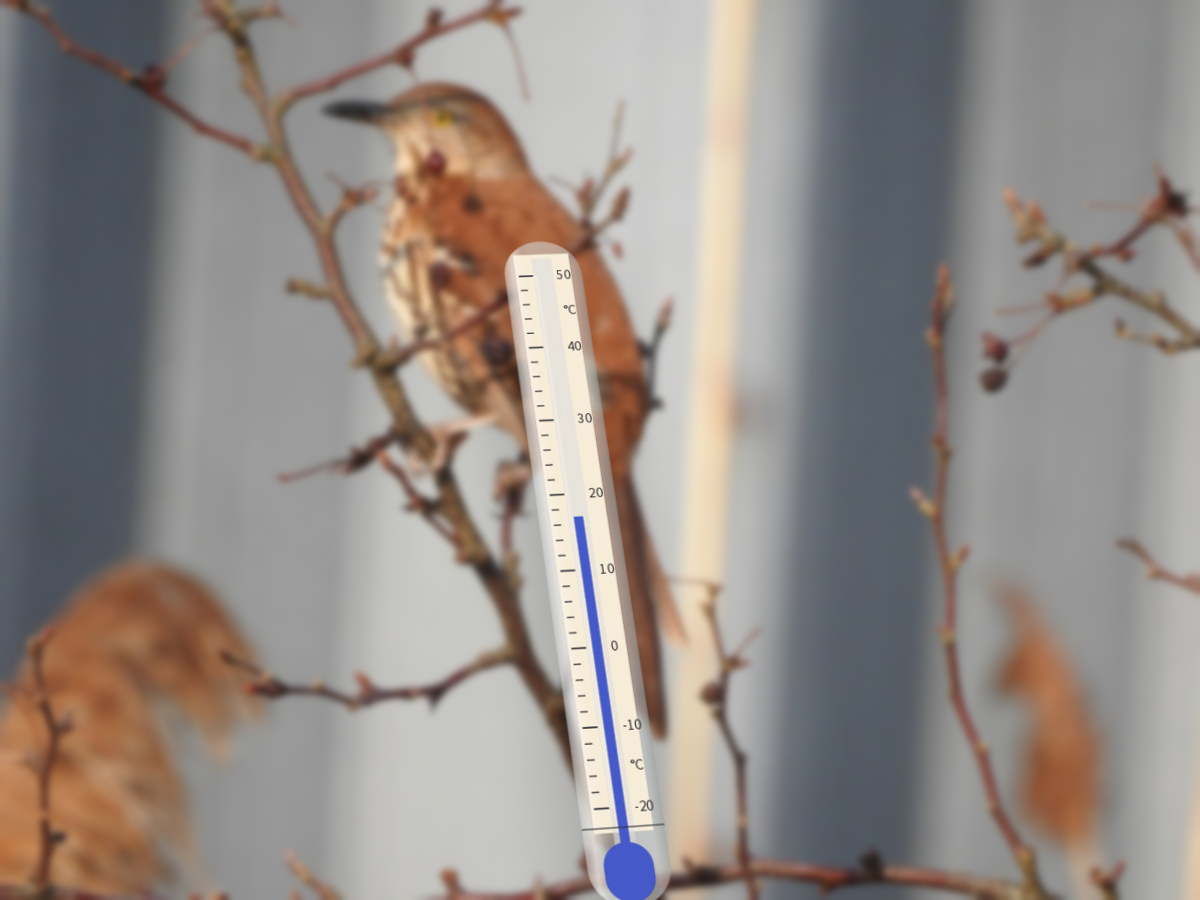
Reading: value=17 unit=°C
